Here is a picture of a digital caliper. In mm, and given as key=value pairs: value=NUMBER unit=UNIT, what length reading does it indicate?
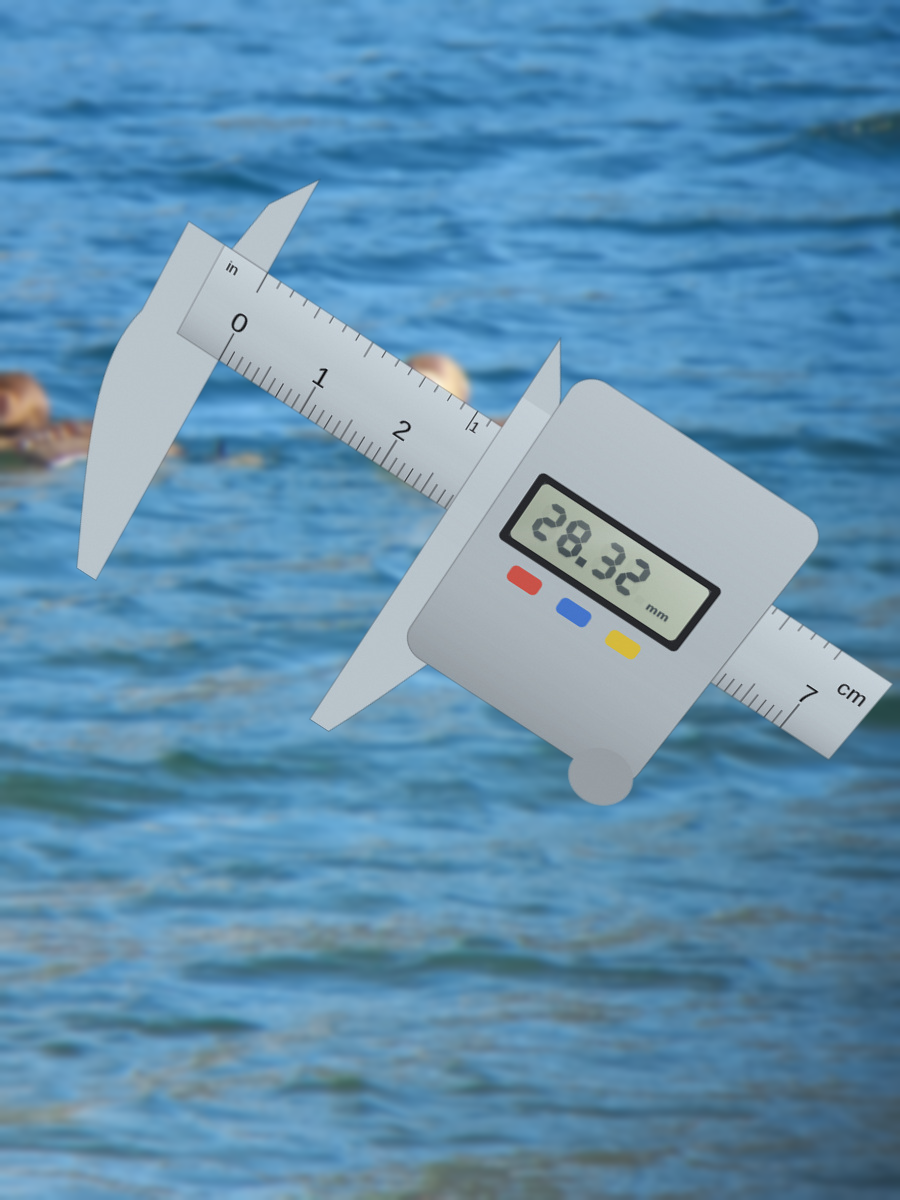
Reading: value=28.32 unit=mm
